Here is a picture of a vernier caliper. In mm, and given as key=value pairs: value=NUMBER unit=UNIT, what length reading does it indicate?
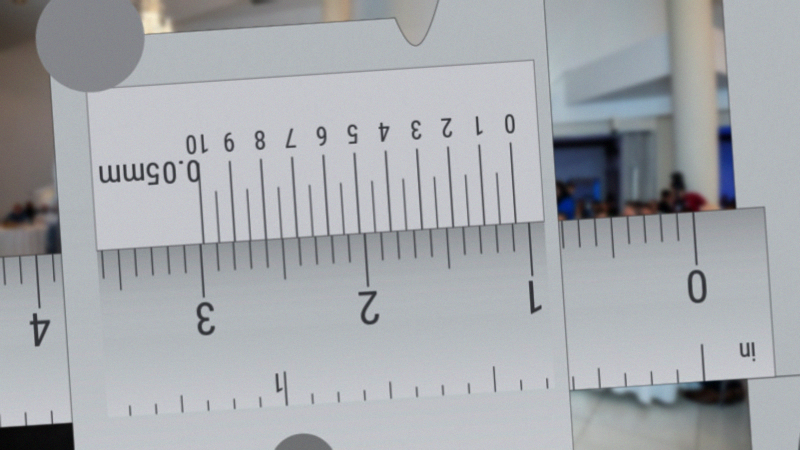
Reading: value=10.8 unit=mm
